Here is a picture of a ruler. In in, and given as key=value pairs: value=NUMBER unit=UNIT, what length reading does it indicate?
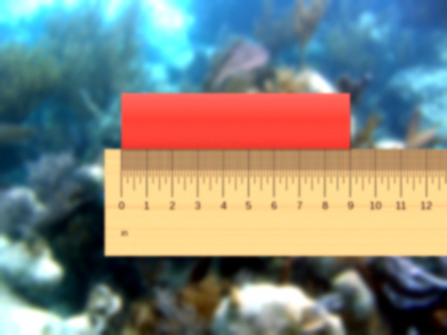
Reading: value=9 unit=in
